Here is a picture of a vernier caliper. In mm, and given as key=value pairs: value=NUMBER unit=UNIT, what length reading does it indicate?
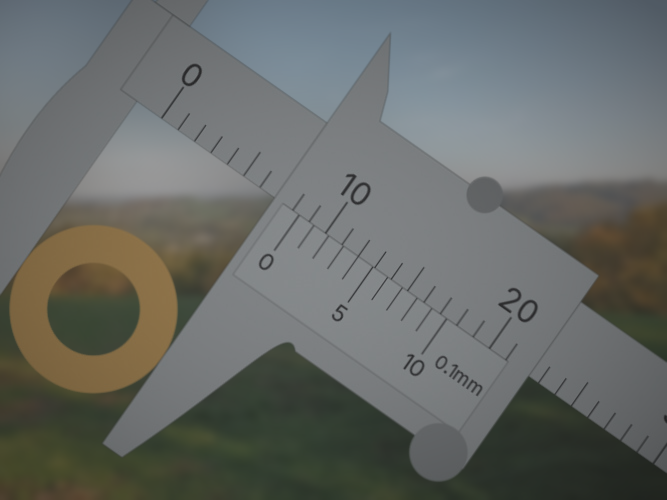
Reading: value=8.4 unit=mm
